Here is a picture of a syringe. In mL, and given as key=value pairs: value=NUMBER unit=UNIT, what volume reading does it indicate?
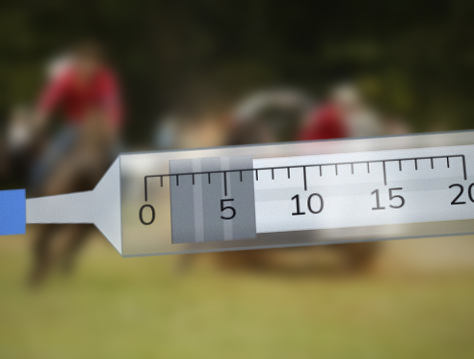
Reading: value=1.5 unit=mL
